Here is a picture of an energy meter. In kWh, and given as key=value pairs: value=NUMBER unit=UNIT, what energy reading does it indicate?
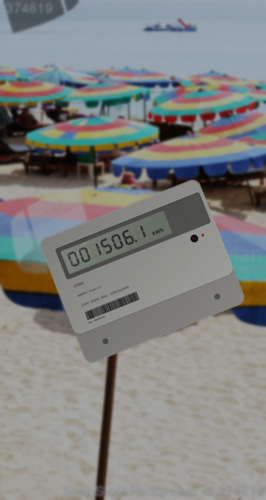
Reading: value=1506.1 unit=kWh
